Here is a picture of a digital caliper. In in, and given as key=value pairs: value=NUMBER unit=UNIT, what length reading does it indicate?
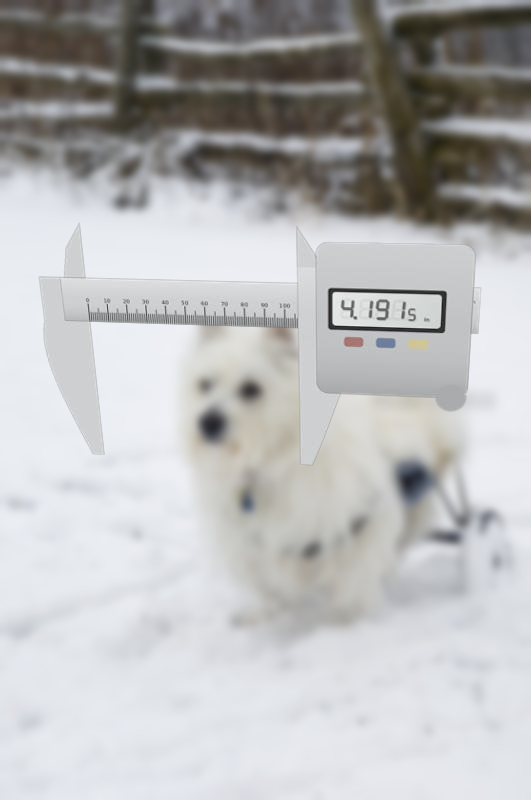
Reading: value=4.1915 unit=in
